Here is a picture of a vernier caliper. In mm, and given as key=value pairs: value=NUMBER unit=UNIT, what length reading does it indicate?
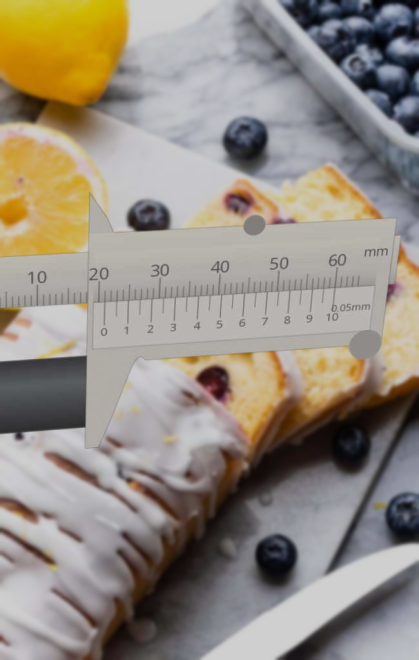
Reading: value=21.0 unit=mm
